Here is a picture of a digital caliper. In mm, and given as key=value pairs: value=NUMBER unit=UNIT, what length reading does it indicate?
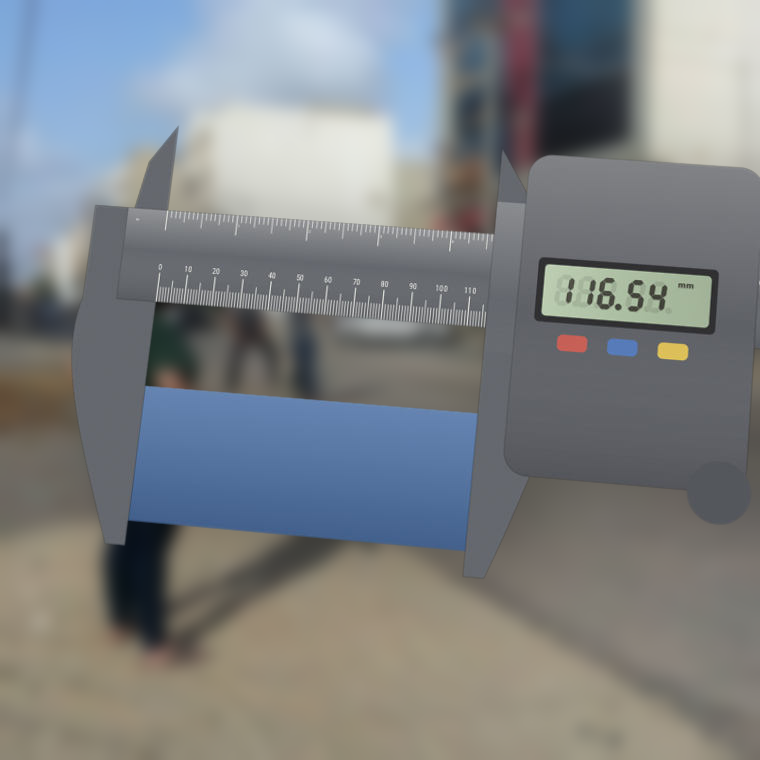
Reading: value=116.54 unit=mm
